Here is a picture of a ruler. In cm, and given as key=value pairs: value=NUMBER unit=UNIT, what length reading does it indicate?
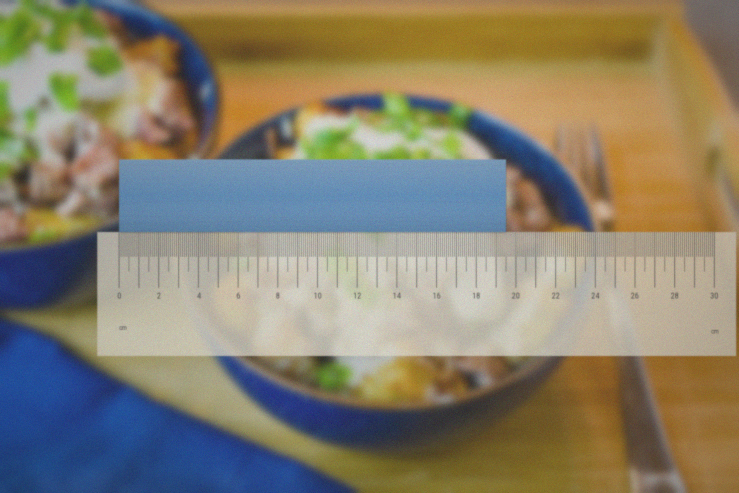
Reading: value=19.5 unit=cm
